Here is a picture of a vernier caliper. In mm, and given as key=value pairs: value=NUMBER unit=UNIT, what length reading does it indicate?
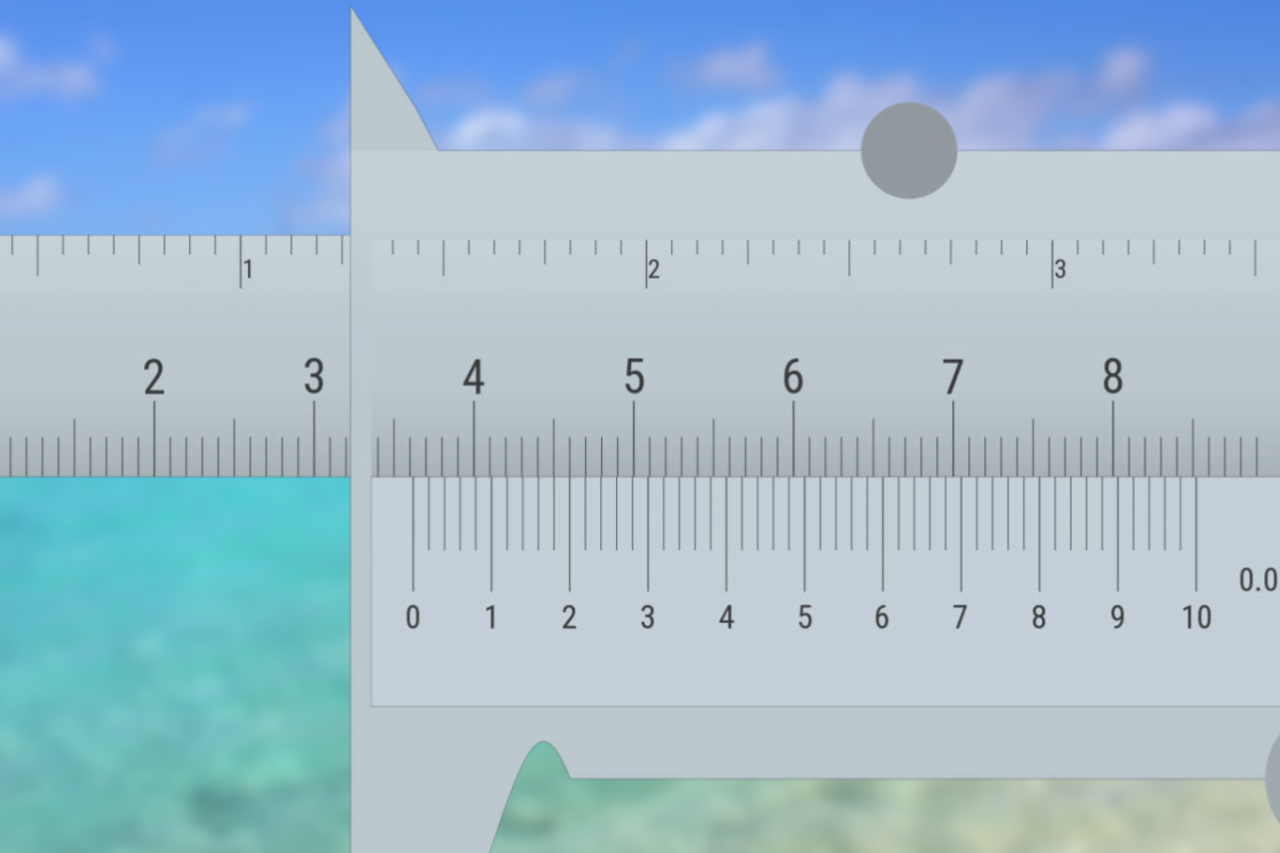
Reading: value=36.2 unit=mm
